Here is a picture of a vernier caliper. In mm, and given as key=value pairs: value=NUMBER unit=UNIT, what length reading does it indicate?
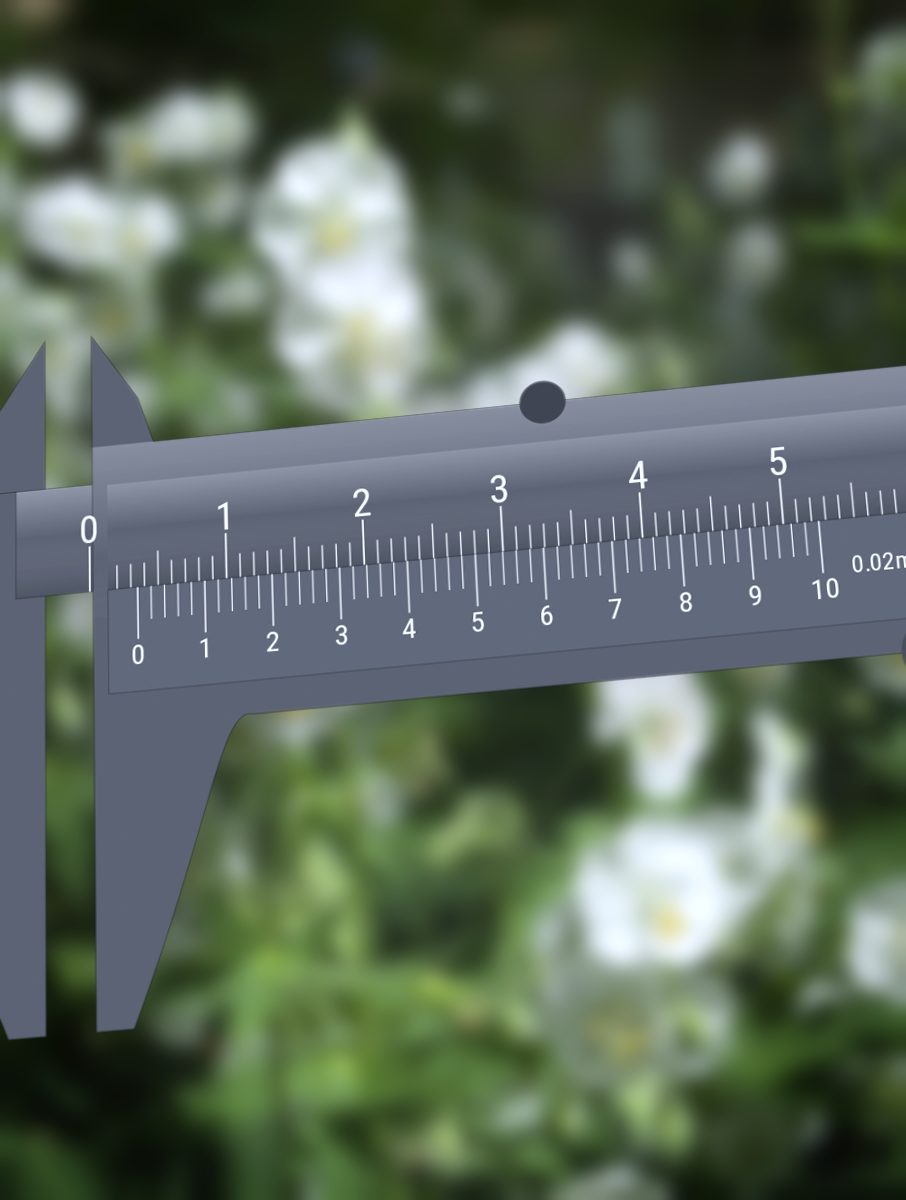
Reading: value=3.5 unit=mm
